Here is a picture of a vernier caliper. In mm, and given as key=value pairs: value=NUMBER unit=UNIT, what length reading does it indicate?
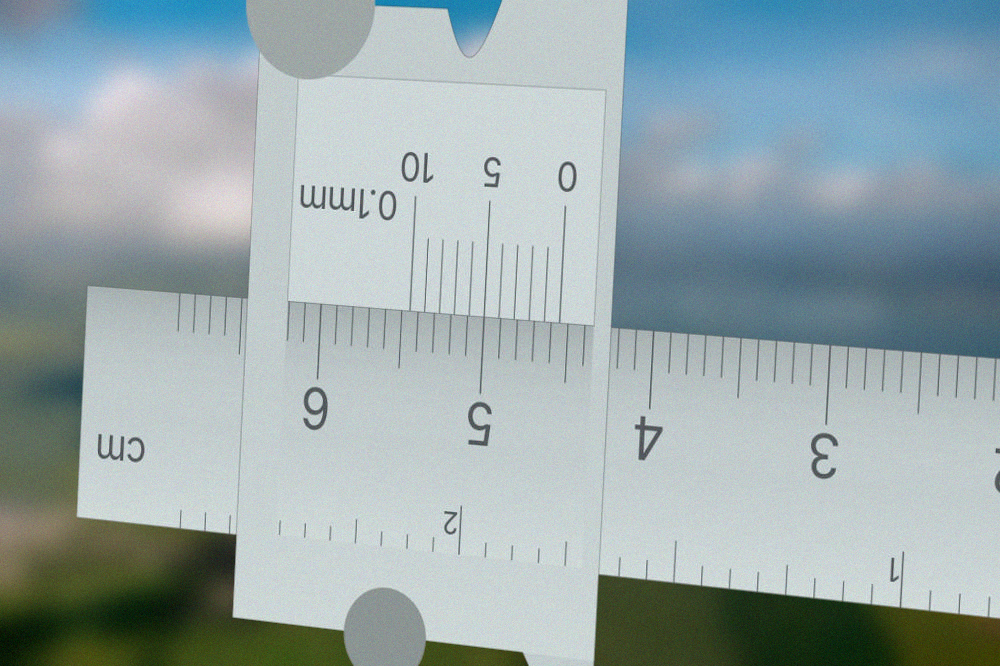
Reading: value=45.5 unit=mm
